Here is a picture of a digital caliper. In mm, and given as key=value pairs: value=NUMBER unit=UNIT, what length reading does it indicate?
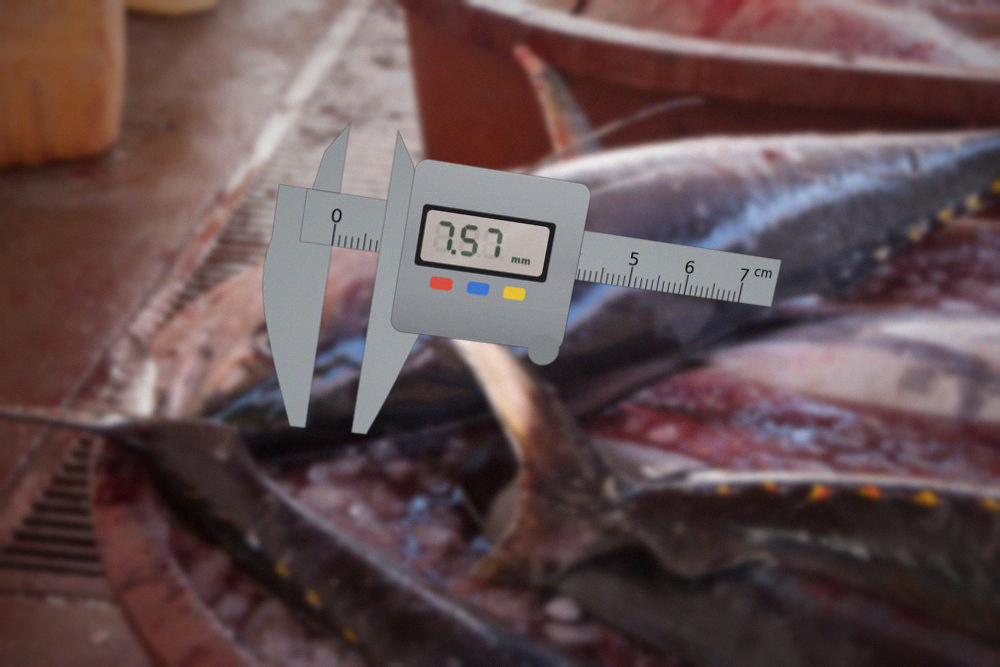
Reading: value=7.57 unit=mm
